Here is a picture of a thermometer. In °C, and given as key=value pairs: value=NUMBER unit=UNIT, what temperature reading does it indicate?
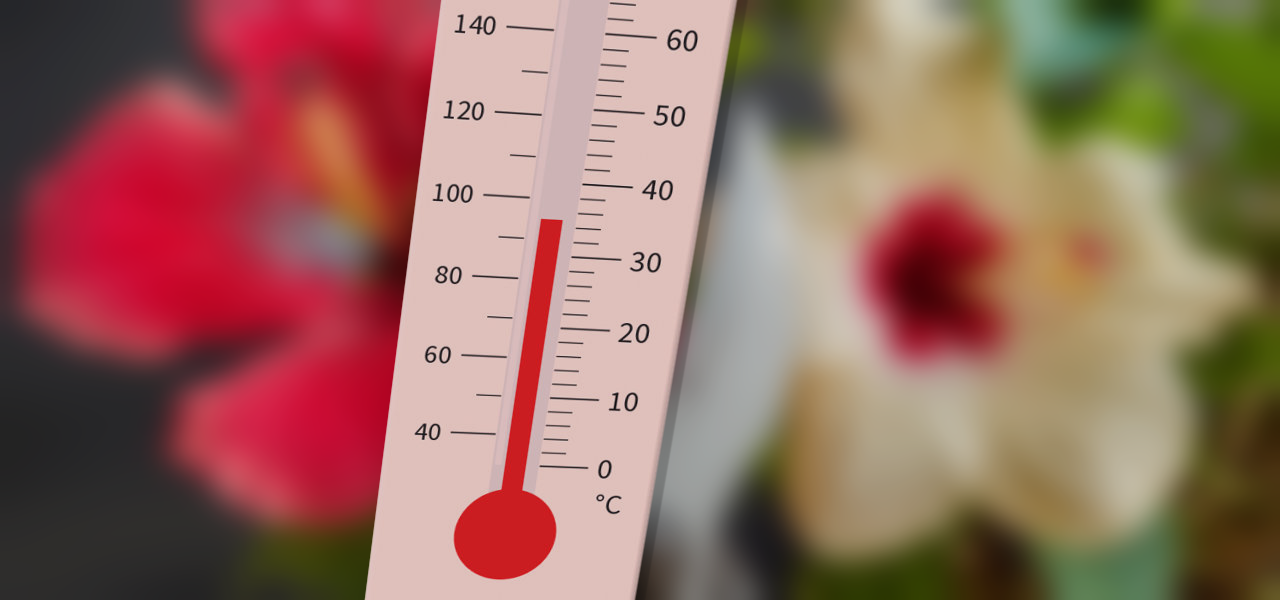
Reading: value=35 unit=°C
